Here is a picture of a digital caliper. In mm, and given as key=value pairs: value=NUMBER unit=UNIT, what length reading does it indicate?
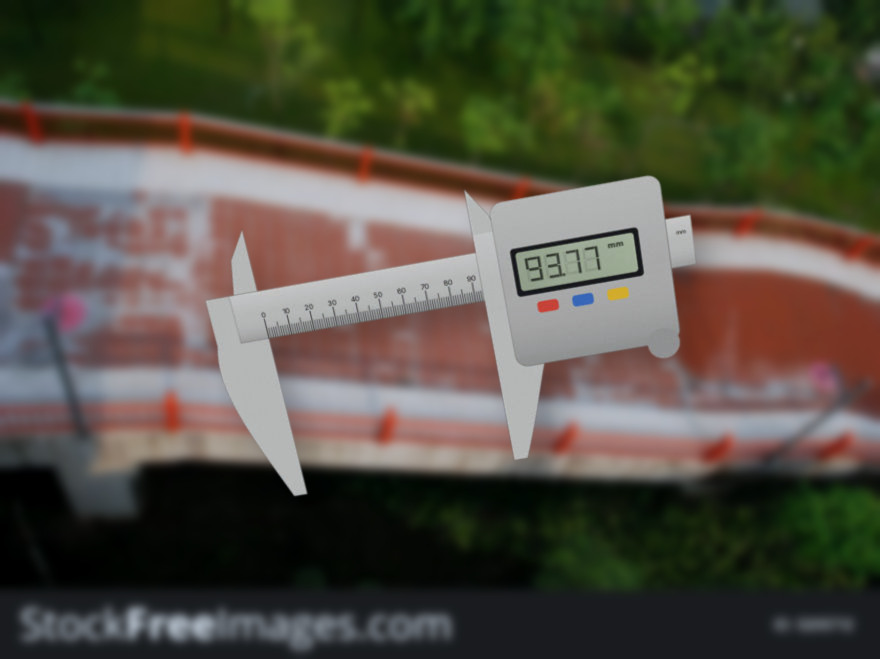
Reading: value=93.77 unit=mm
